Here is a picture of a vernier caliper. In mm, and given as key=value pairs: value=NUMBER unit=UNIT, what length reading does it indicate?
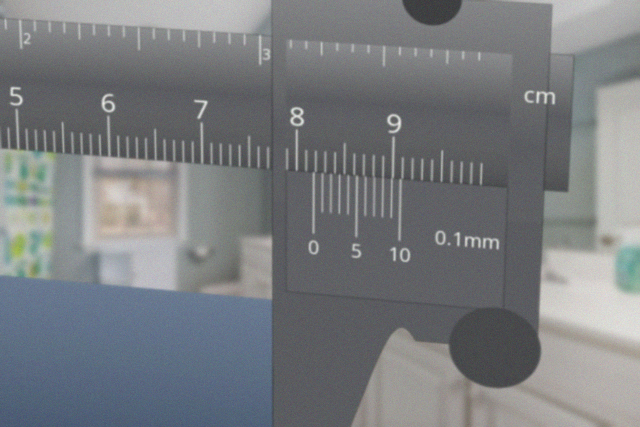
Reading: value=81.8 unit=mm
